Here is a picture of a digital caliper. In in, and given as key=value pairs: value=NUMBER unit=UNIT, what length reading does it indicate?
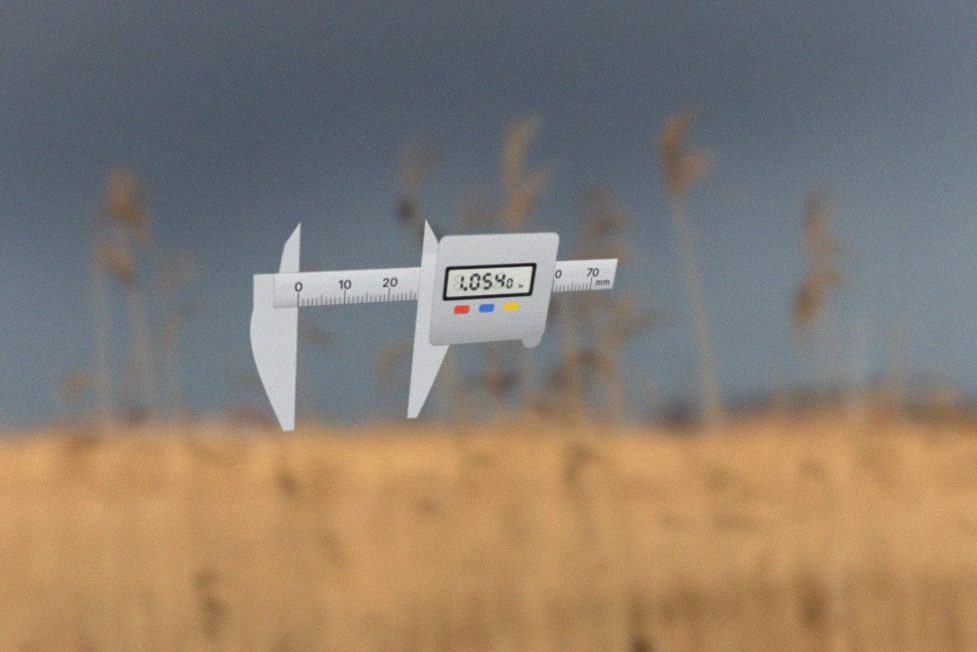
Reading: value=1.0540 unit=in
